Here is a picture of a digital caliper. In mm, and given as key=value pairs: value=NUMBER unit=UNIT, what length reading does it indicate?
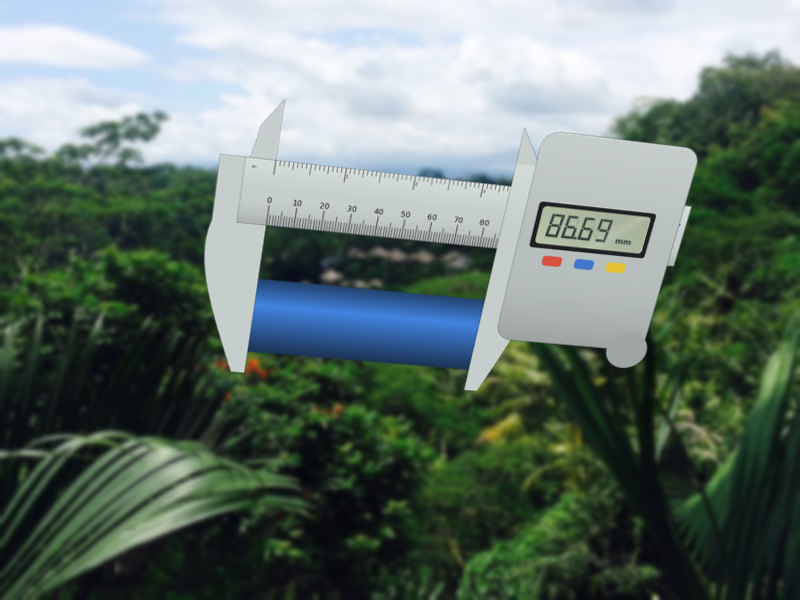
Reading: value=86.69 unit=mm
